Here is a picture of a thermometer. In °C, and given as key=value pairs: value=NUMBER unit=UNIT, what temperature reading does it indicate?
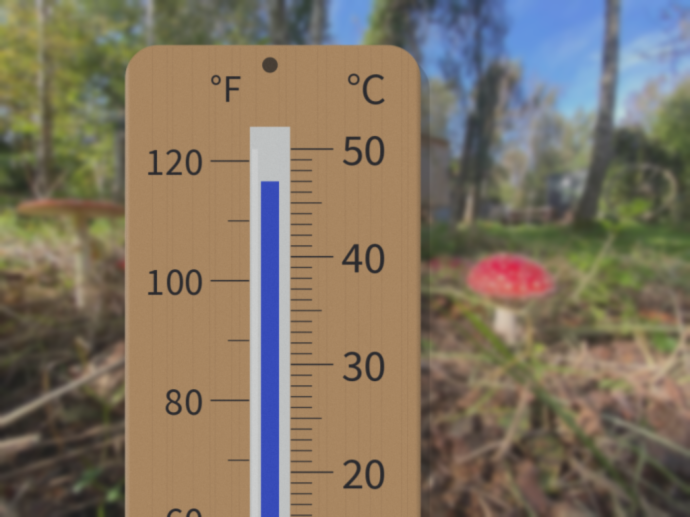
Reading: value=47 unit=°C
